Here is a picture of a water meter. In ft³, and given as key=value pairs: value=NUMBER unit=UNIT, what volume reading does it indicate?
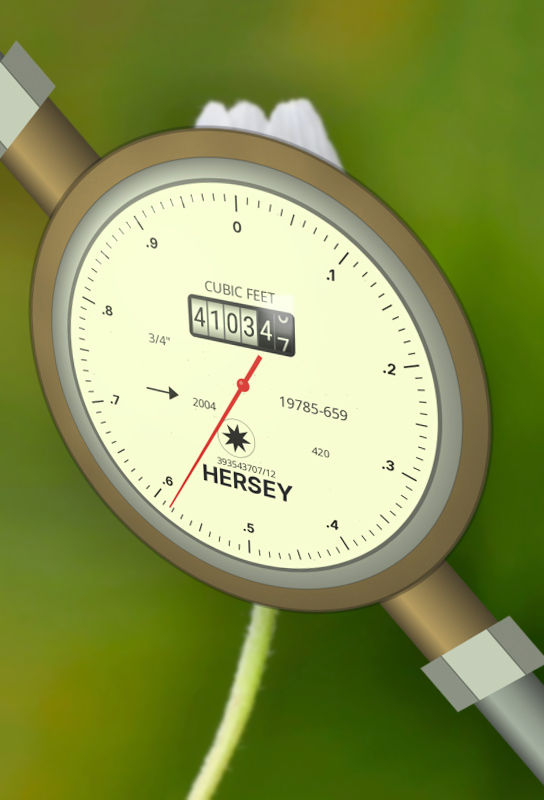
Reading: value=410346.58 unit=ft³
